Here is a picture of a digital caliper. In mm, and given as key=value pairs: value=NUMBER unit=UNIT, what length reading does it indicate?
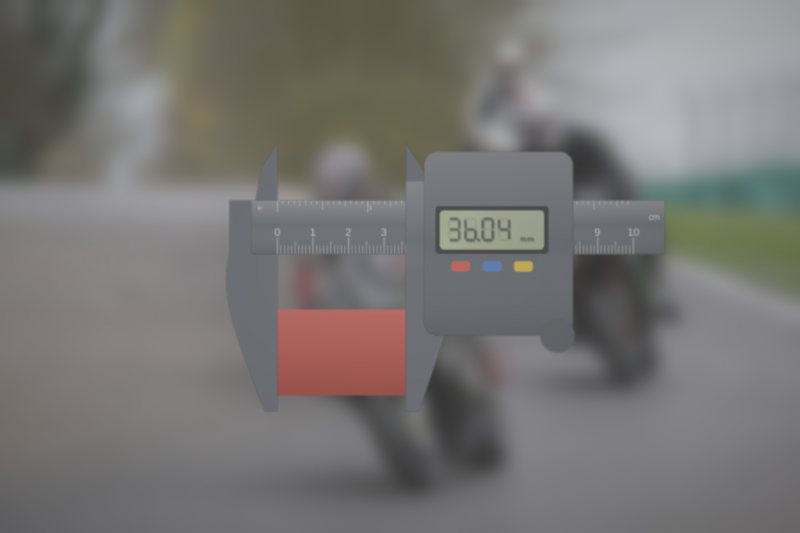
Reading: value=36.04 unit=mm
